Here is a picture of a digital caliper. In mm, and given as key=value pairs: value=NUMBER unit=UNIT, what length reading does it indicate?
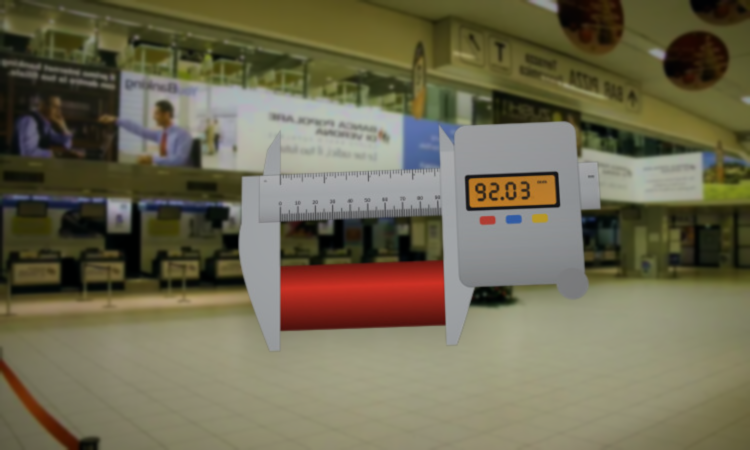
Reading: value=92.03 unit=mm
